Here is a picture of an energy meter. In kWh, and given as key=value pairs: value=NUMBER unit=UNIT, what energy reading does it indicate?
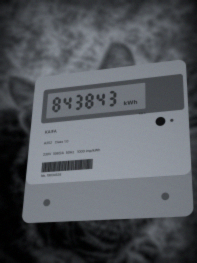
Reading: value=843843 unit=kWh
